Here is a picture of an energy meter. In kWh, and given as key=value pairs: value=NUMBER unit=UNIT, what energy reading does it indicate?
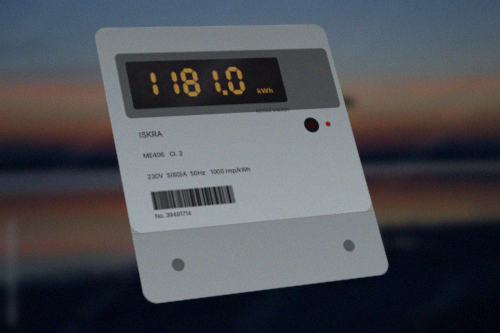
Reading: value=1181.0 unit=kWh
